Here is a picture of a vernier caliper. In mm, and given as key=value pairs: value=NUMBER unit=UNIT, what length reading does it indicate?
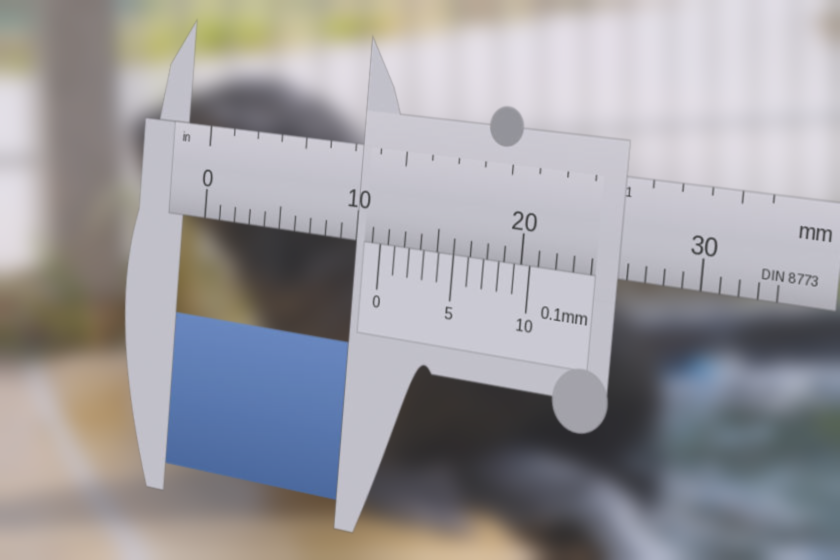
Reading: value=11.5 unit=mm
